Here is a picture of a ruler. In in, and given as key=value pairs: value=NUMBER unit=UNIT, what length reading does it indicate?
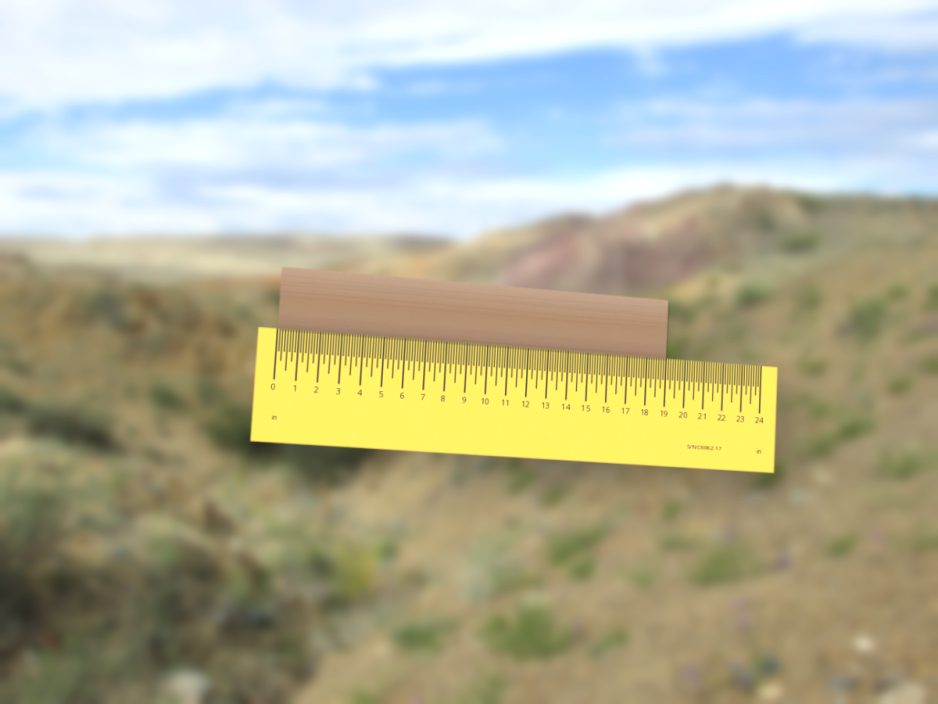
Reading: value=19 unit=in
